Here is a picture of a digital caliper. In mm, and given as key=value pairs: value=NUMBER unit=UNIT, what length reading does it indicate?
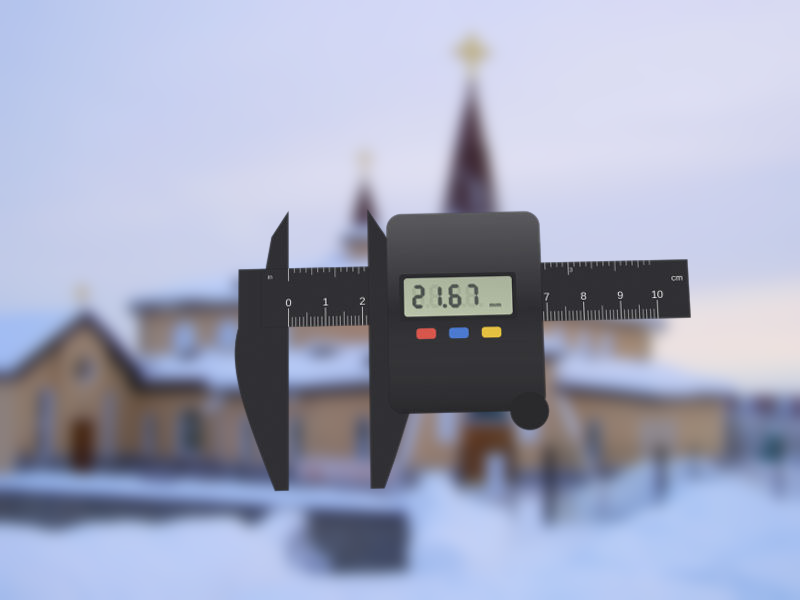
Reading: value=21.67 unit=mm
